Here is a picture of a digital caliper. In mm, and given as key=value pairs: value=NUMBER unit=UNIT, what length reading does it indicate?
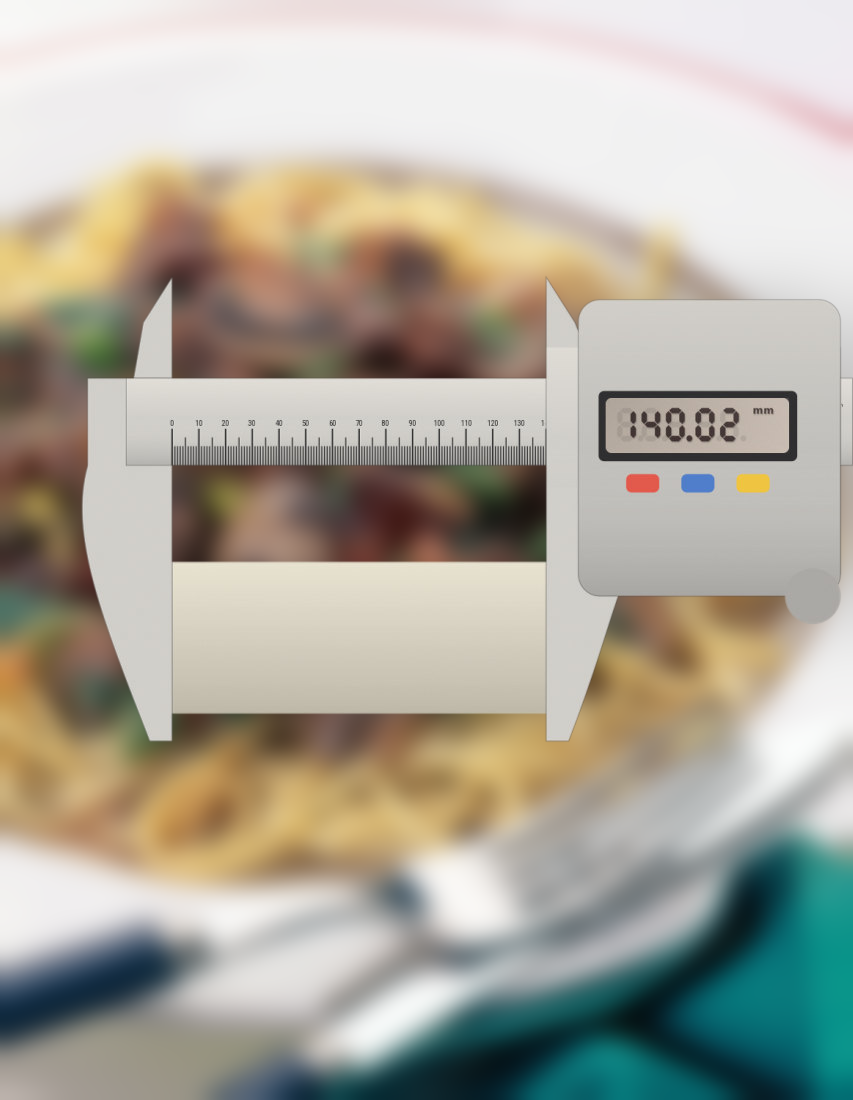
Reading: value=140.02 unit=mm
